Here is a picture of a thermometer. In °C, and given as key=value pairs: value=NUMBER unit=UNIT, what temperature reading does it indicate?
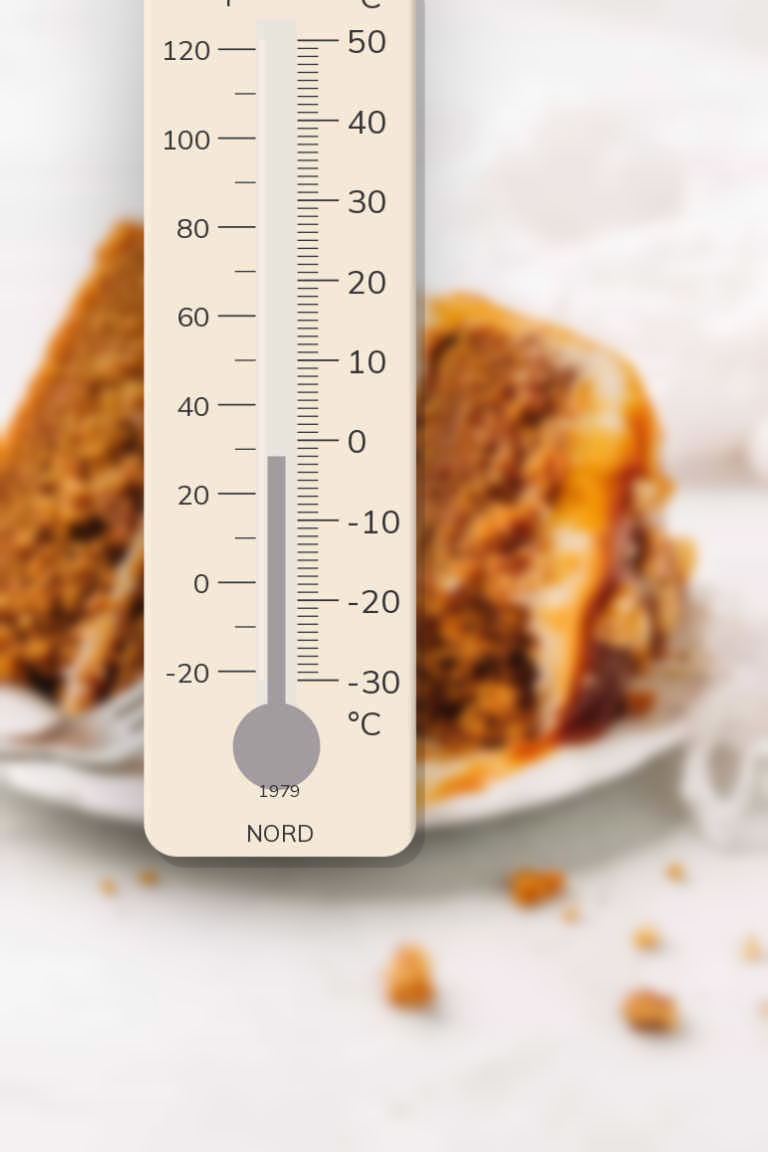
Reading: value=-2 unit=°C
